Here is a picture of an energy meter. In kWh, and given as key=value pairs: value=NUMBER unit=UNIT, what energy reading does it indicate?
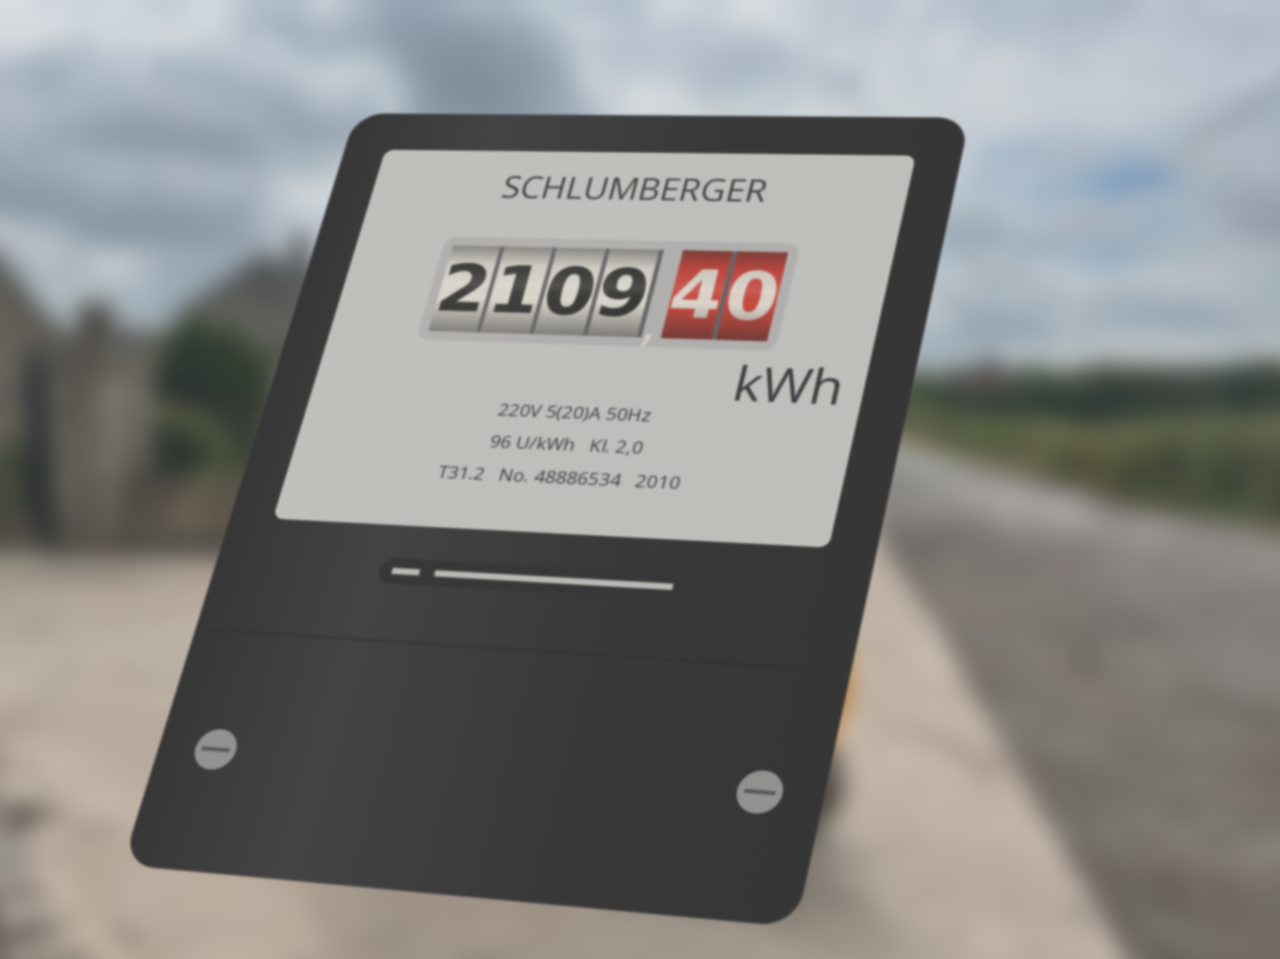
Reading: value=2109.40 unit=kWh
